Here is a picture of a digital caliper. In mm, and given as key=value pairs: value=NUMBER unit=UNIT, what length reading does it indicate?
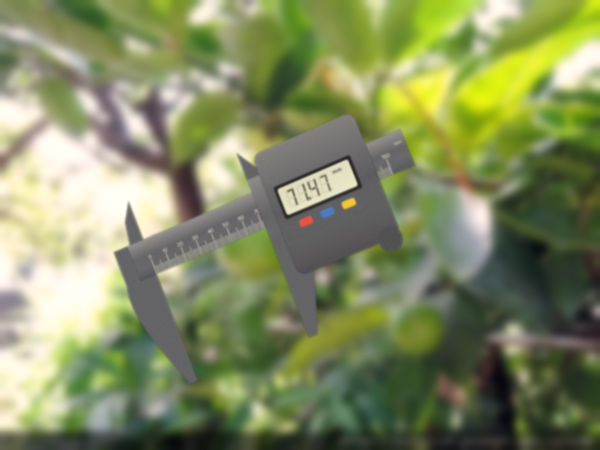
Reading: value=71.47 unit=mm
